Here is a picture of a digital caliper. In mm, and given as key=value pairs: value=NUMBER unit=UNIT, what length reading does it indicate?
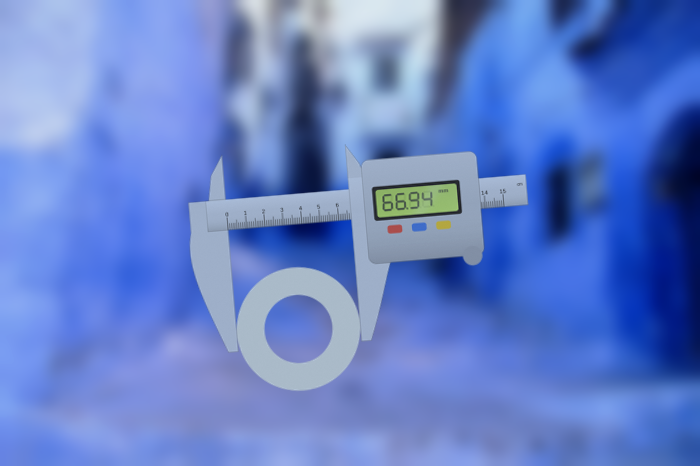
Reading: value=66.94 unit=mm
